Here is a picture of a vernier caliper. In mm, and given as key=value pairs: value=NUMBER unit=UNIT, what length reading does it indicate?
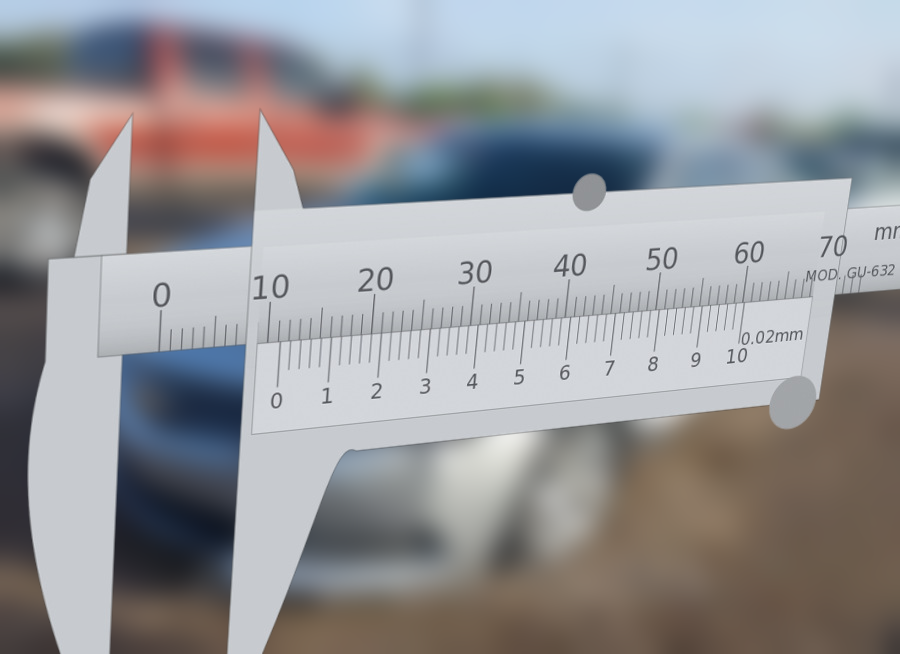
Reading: value=11.2 unit=mm
